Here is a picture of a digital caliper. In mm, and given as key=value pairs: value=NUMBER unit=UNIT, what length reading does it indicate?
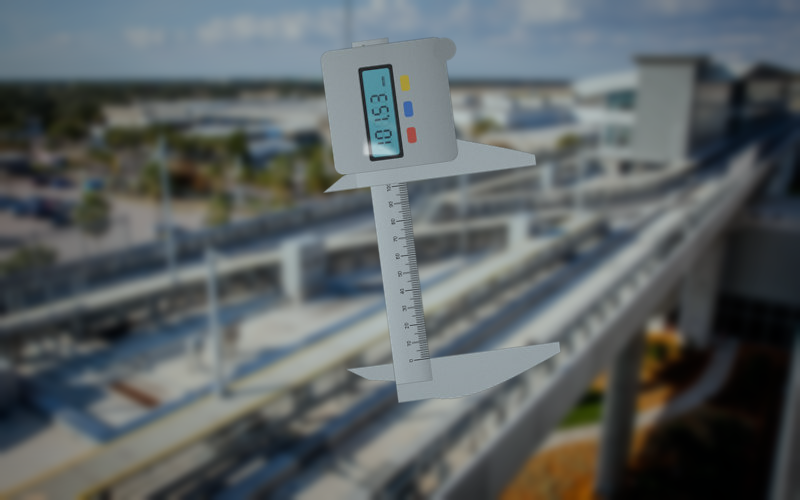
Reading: value=101.53 unit=mm
